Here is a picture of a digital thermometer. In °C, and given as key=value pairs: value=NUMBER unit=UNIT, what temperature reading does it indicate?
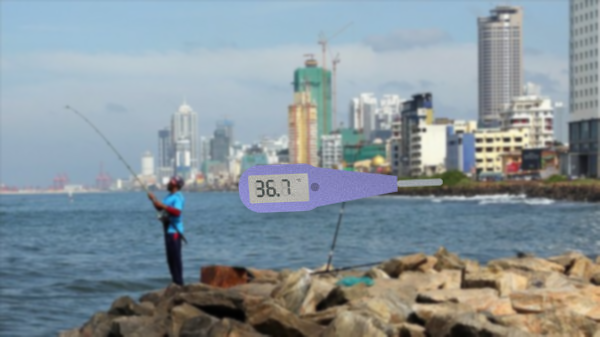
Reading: value=36.7 unit=°C
